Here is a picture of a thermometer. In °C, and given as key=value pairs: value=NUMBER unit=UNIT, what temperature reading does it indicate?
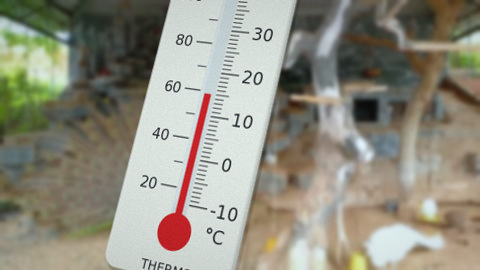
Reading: value=15 unit=°C
